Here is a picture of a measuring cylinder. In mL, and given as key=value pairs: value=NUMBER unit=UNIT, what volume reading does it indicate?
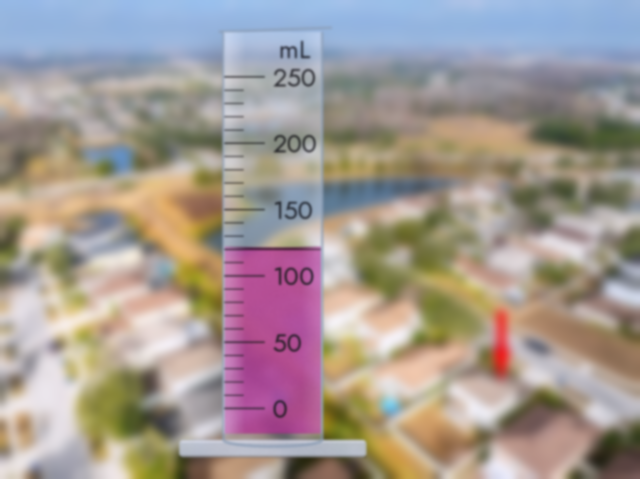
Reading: value=120 unit=mL
